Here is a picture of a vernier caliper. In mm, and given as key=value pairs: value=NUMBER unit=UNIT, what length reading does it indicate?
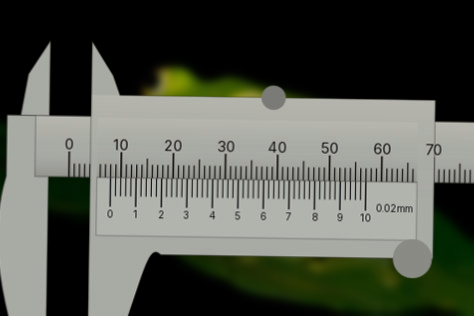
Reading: value=8.0 unit=mm
